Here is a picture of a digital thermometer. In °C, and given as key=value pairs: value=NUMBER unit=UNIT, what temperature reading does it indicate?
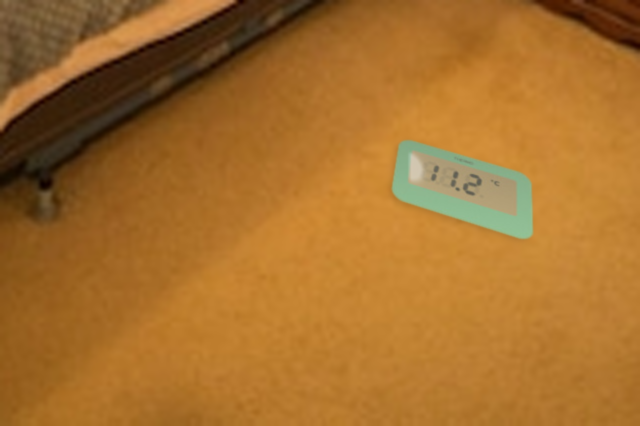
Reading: value=11.2 unit=°C
